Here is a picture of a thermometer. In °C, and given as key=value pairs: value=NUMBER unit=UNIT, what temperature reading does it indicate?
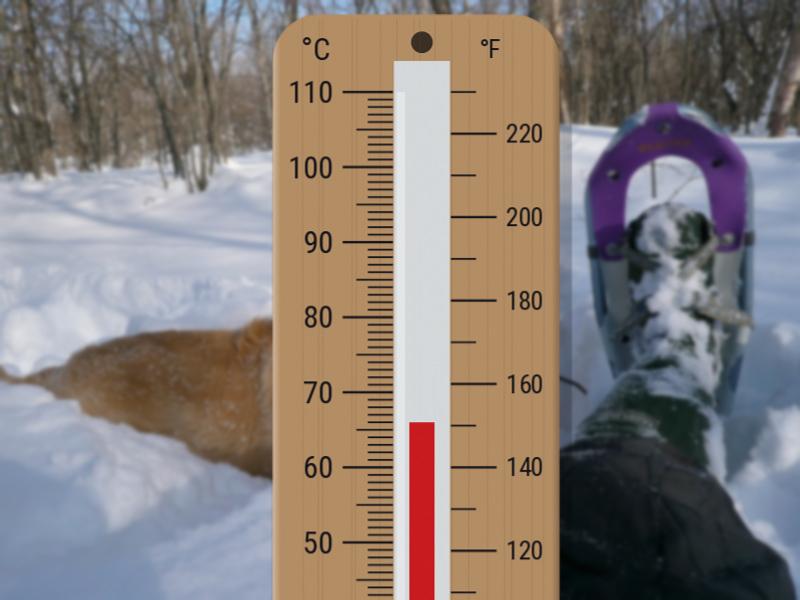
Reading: value=66 unit=°C
